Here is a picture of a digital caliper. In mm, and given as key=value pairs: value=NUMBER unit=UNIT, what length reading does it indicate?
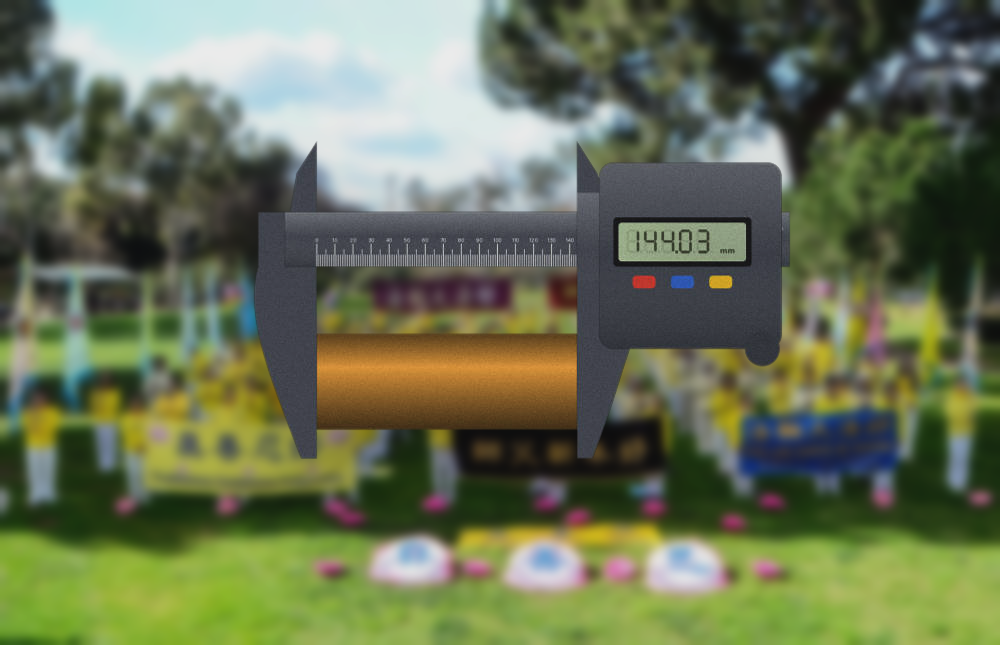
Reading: value=144.03 unit=mm
